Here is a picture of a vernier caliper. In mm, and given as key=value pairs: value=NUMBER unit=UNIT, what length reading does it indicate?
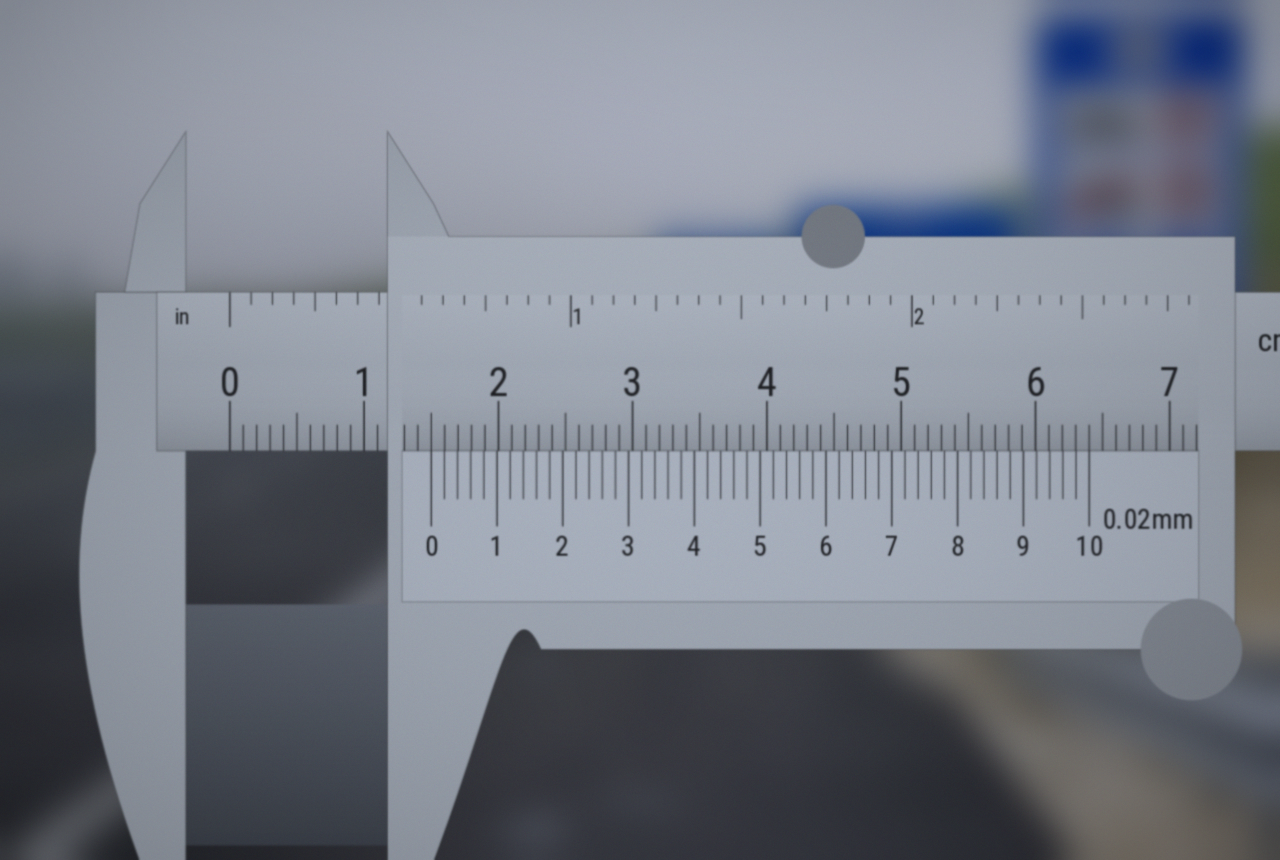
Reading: value=15.0 unit=mm
